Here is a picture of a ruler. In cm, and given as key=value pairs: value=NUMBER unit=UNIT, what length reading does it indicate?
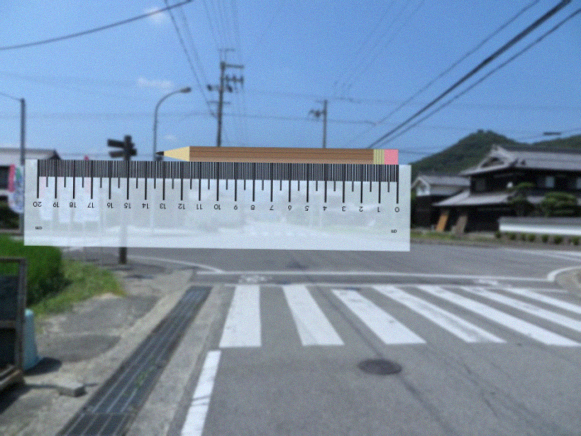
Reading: value=13.5 unit=cm
